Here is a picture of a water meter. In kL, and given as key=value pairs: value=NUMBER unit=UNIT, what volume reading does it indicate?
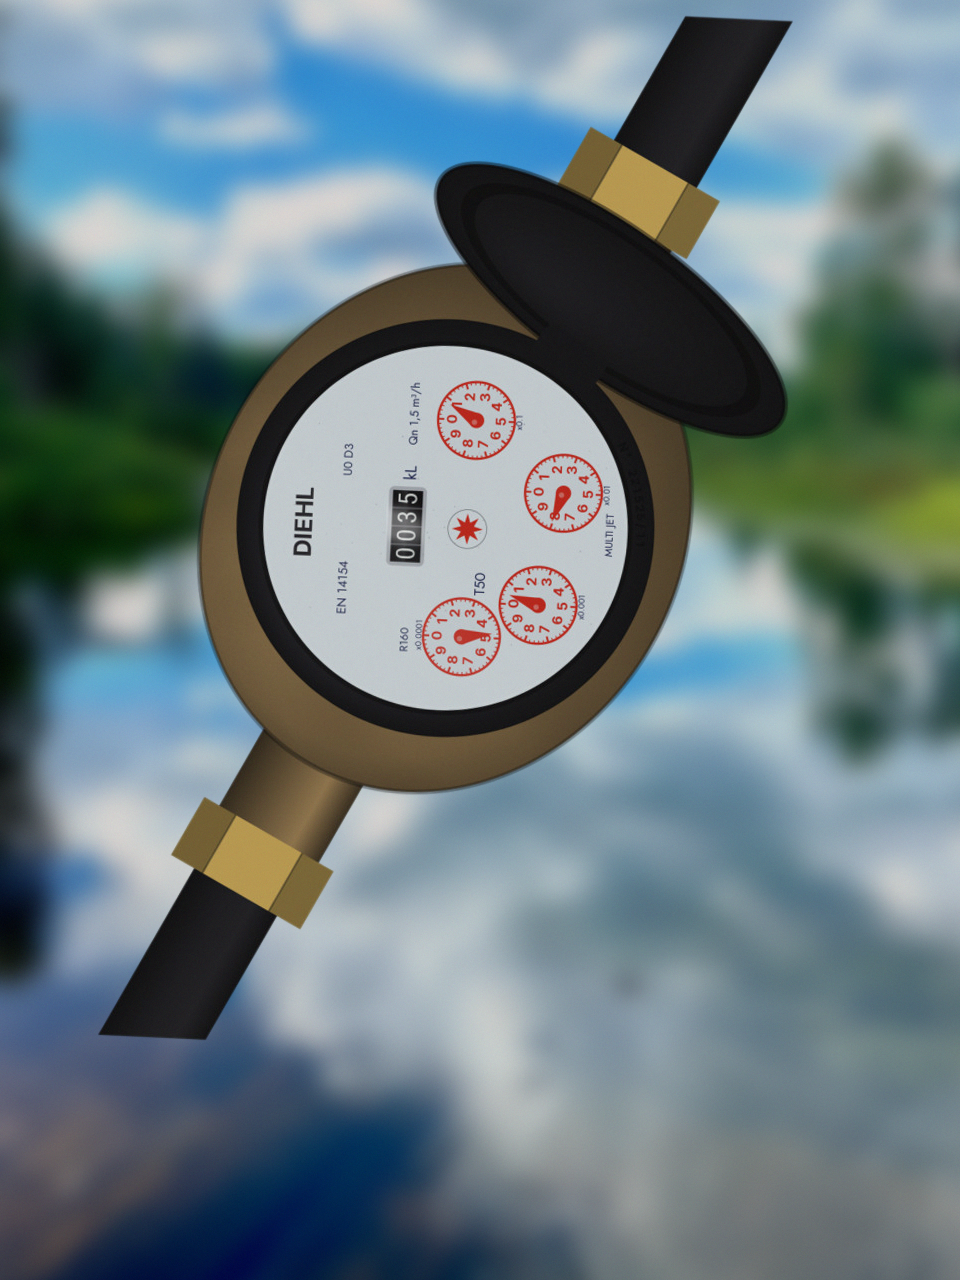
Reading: value=35.0804 unit=kL
